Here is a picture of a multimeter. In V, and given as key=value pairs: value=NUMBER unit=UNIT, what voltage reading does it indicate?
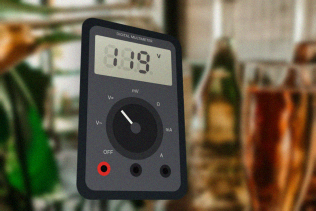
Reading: value=119 unit=V
